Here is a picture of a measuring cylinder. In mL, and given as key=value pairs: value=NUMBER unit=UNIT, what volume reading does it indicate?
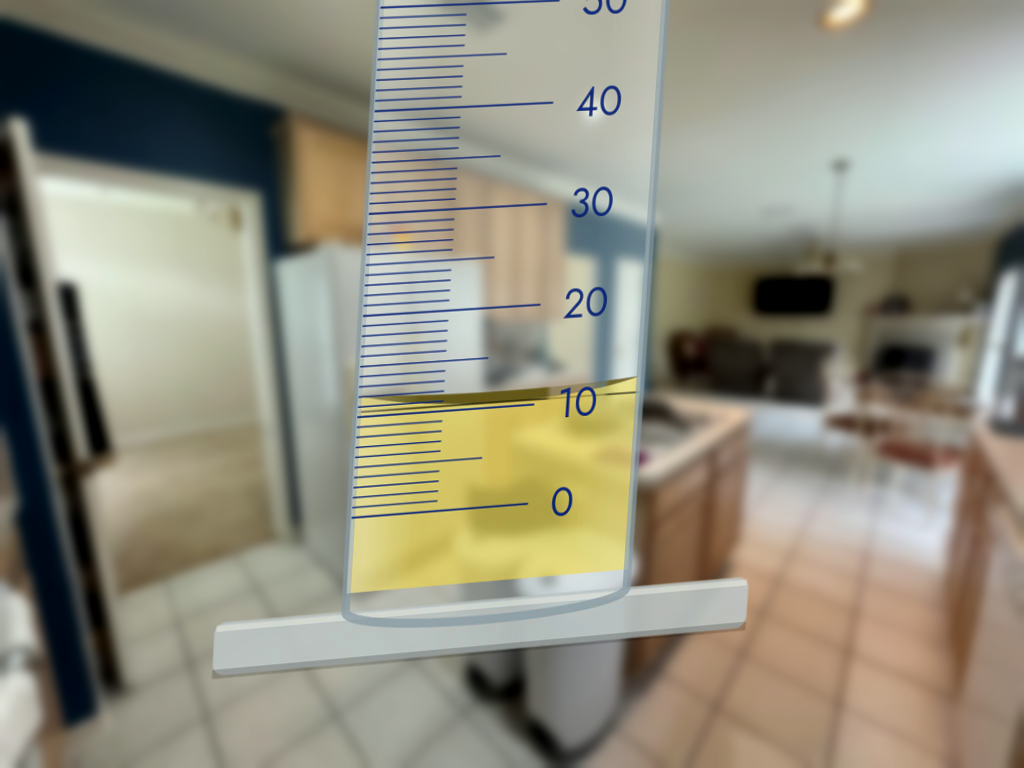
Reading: value=10.5 unit=mL
